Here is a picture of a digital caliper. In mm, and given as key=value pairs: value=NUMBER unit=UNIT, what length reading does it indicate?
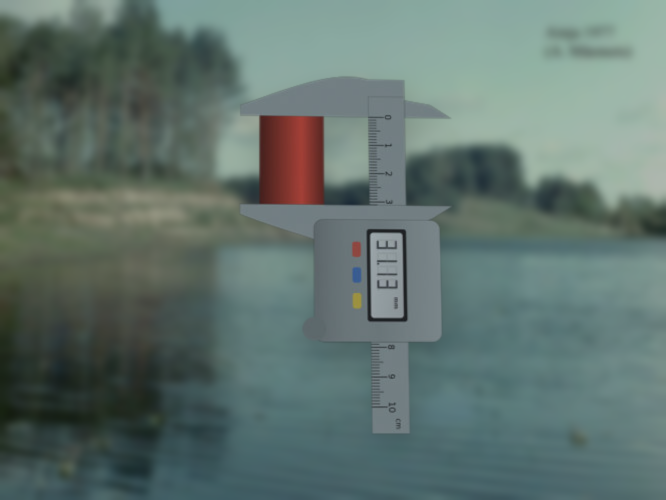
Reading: value=31.13 unit=mm
